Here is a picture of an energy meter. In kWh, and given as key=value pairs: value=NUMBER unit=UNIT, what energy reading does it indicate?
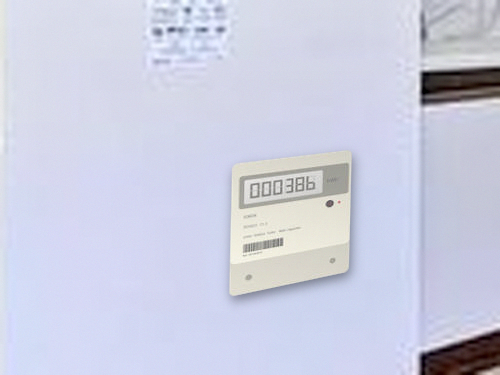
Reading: value=386 unit=kWh
